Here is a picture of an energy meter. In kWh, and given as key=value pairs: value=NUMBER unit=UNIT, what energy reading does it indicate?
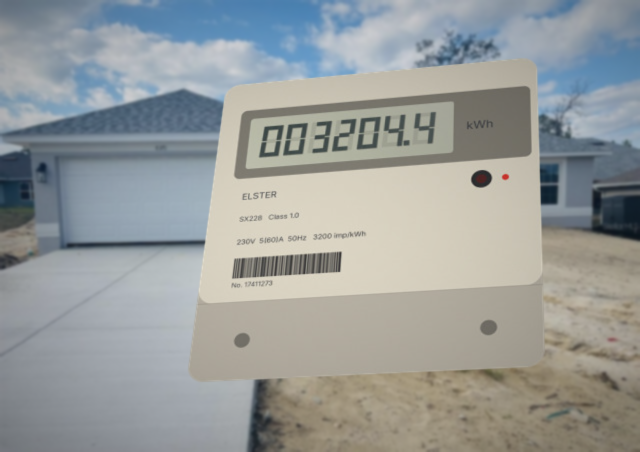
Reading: value=3204.4 unit=kWh
